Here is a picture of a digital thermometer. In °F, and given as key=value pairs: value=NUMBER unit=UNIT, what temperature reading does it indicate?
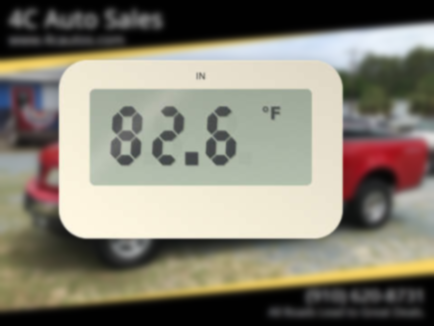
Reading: value=82.6 unit=°F
